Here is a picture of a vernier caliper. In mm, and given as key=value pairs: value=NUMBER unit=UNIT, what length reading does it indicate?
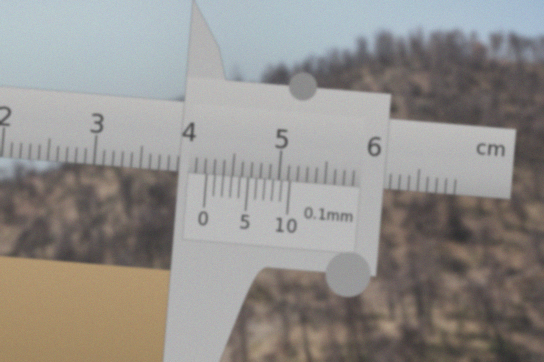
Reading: value=42.2 unit=mm
